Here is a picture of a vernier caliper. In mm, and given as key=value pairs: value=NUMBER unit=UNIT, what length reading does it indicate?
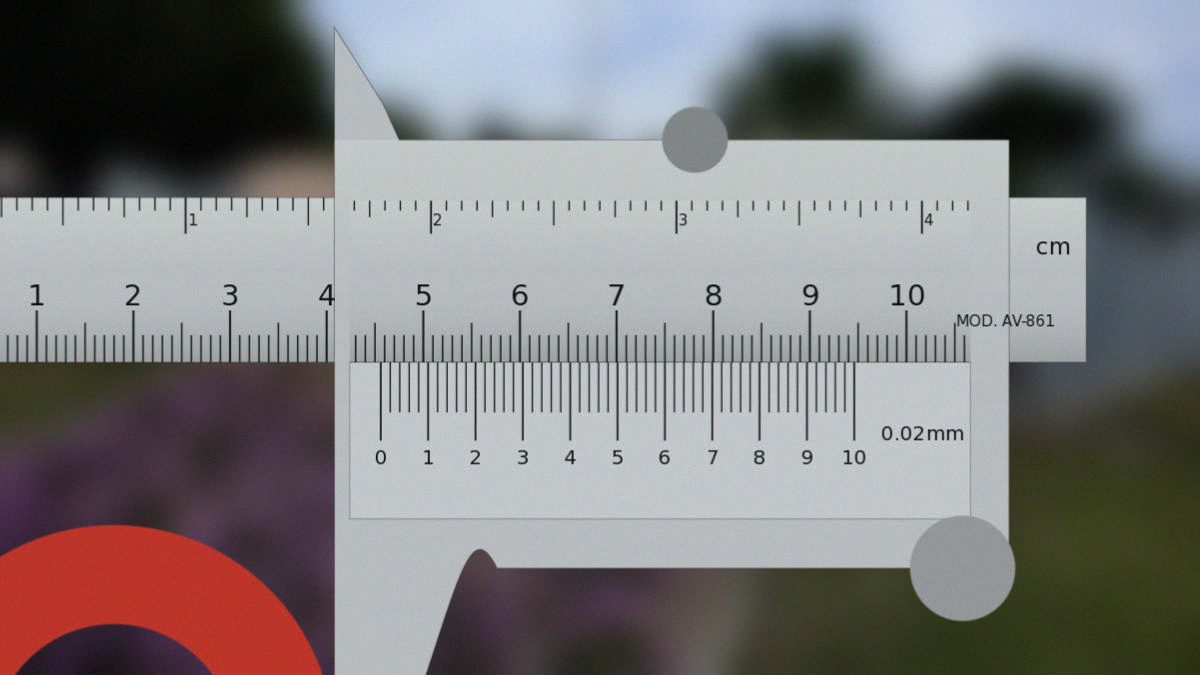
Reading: value=45.6 unit=mm
